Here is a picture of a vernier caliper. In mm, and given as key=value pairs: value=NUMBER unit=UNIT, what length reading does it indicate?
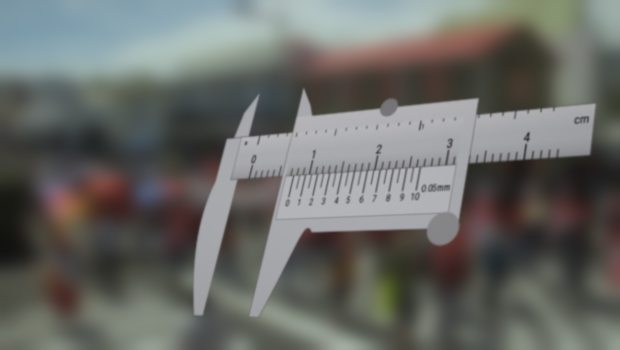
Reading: value=7.5 unit=mm
